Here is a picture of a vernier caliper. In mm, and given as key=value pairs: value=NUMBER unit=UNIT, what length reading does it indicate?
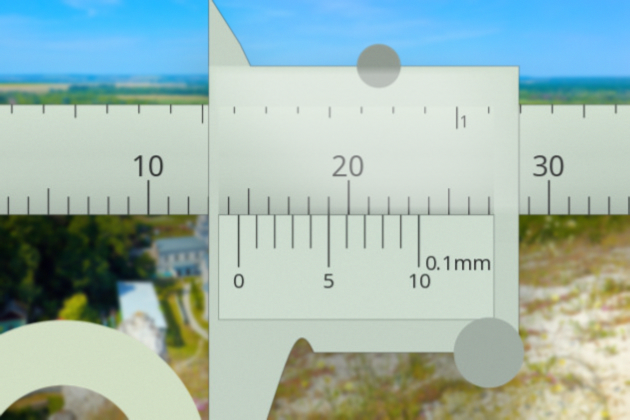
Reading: value=14.5 unit=mm
